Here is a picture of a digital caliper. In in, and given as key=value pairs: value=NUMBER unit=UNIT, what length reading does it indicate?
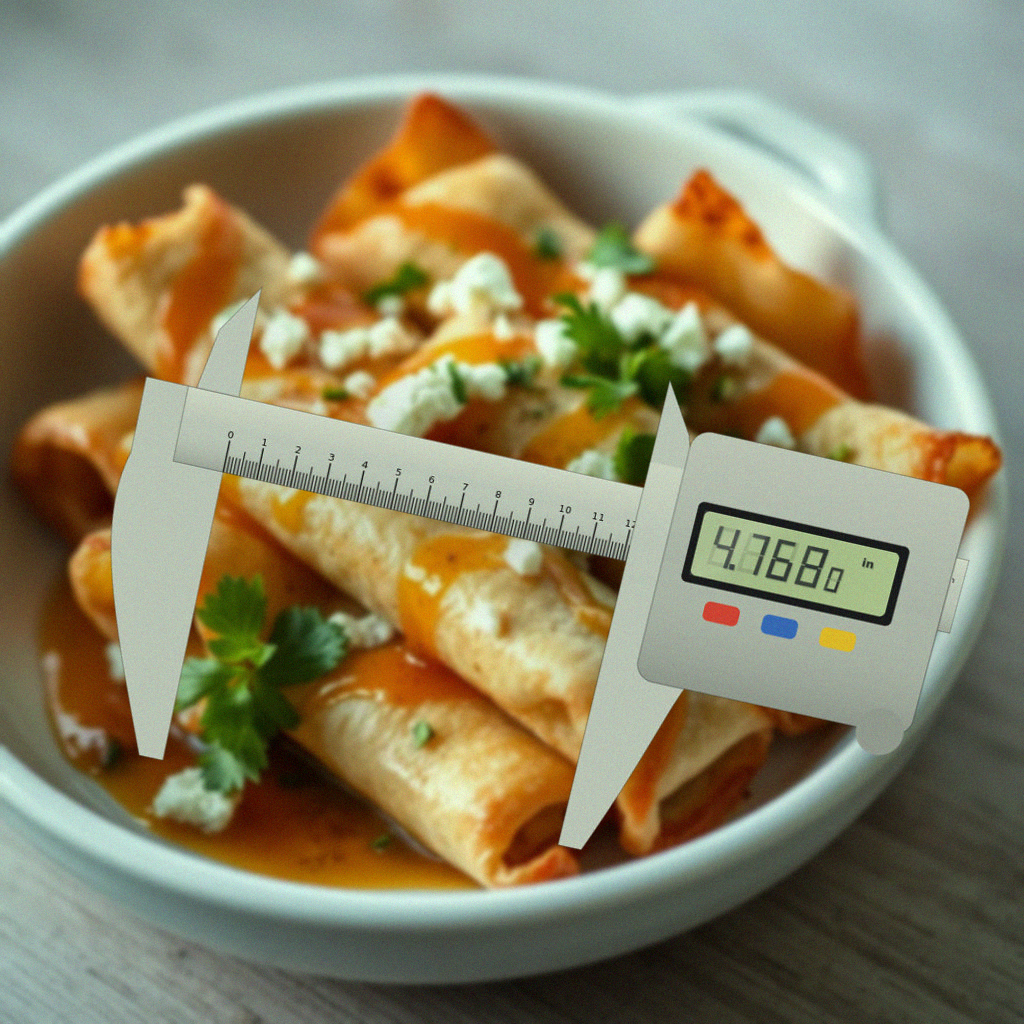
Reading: value=4.7680 unit=in
